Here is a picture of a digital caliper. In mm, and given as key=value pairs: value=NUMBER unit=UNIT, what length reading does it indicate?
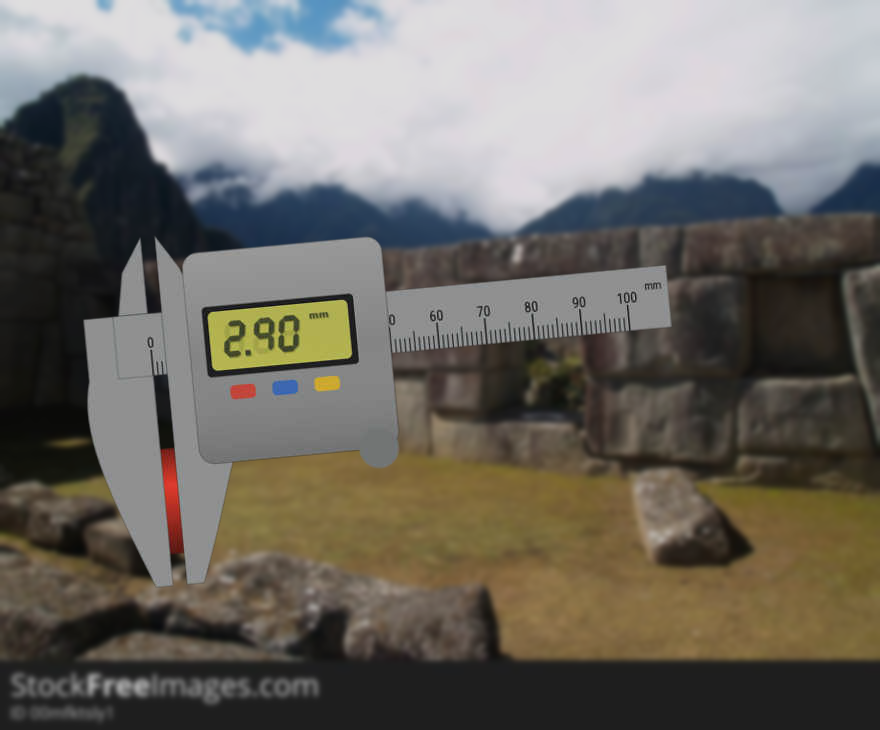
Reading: value=2.90 unit=mm
